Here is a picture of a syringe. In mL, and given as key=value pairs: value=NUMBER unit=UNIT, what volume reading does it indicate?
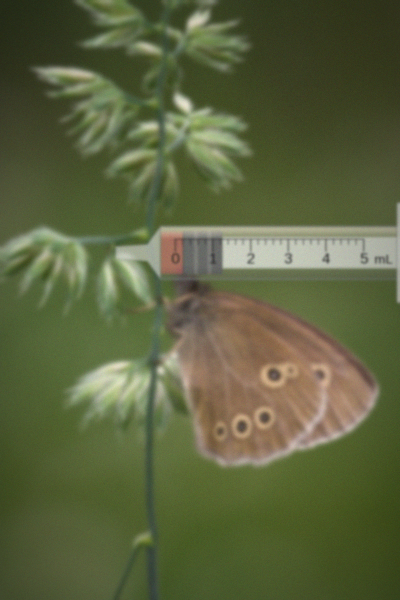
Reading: value=0.2 unit=mL
